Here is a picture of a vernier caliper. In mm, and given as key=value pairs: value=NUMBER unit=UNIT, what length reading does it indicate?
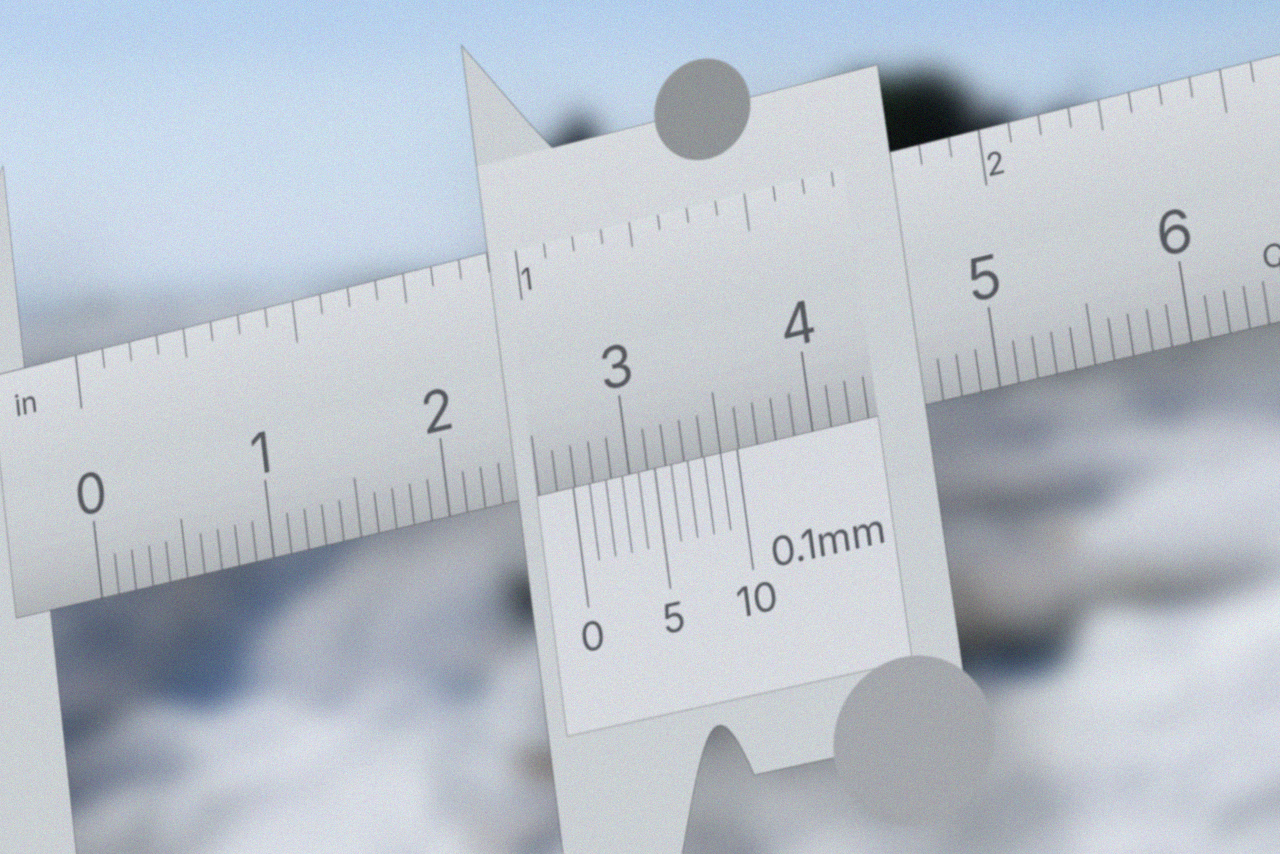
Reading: value=26.9 unit=mm
